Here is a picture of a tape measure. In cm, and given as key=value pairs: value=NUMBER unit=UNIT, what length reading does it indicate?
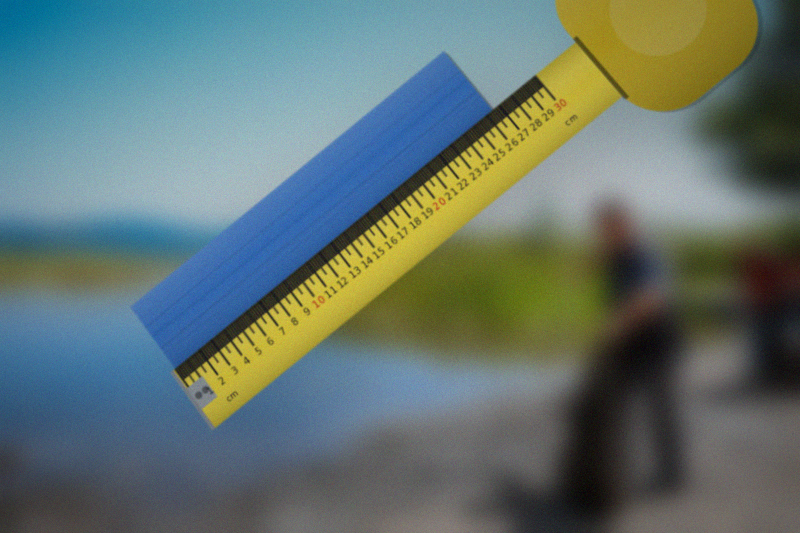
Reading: value=26.5 unit=cm
